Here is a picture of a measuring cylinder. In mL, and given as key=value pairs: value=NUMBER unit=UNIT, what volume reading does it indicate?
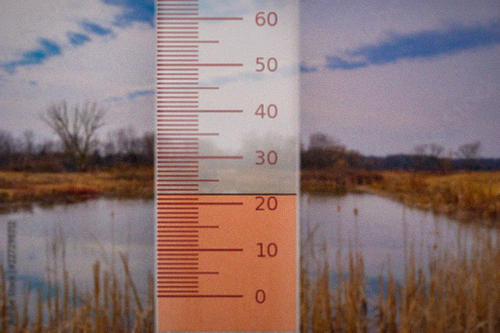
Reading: value=22 unit=mL
